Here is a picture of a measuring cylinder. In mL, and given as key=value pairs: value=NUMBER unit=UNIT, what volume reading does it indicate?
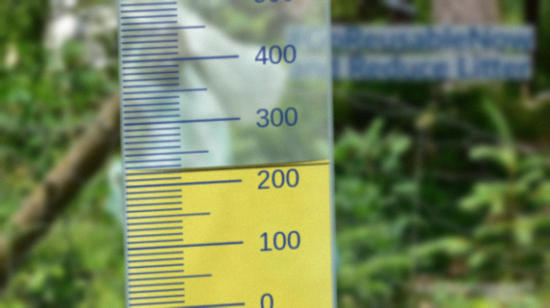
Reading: value=220 unit=mL
